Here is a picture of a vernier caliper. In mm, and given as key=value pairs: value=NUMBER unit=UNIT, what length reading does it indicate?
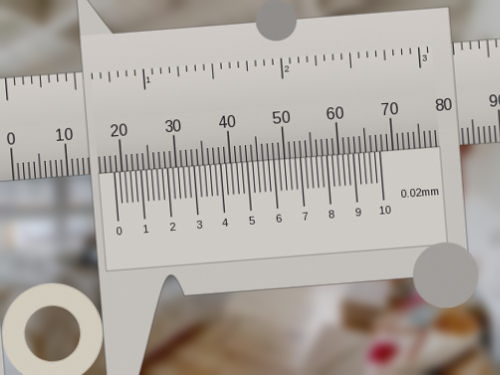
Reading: value=18.6 unit=mm
